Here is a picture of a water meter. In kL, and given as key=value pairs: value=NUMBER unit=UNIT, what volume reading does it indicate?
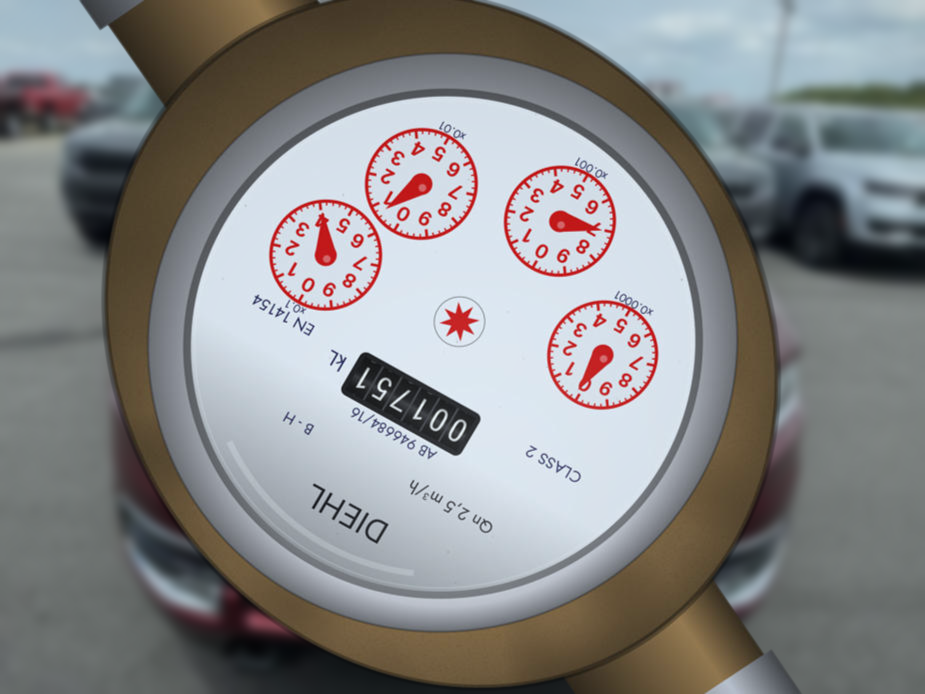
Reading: value=1751.4070 unit=kL
